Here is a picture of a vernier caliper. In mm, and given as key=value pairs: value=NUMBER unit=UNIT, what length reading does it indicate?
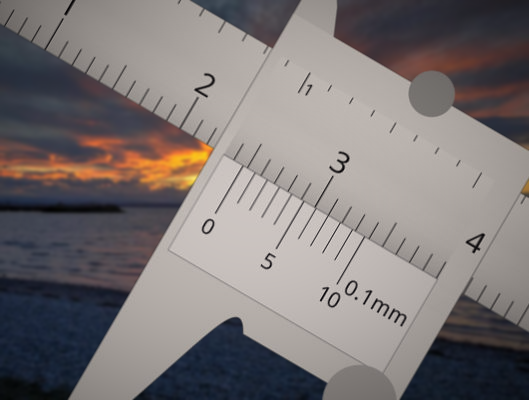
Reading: value=24.7 unit=mm
